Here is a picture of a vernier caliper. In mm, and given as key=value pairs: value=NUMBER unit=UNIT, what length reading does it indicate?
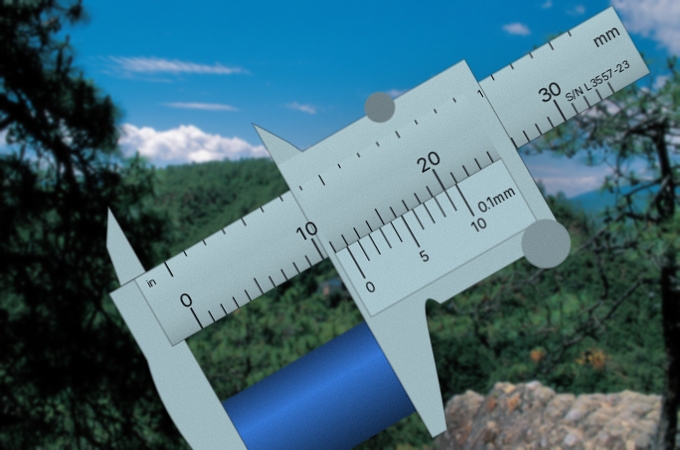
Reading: value=11.9 unit=mm
